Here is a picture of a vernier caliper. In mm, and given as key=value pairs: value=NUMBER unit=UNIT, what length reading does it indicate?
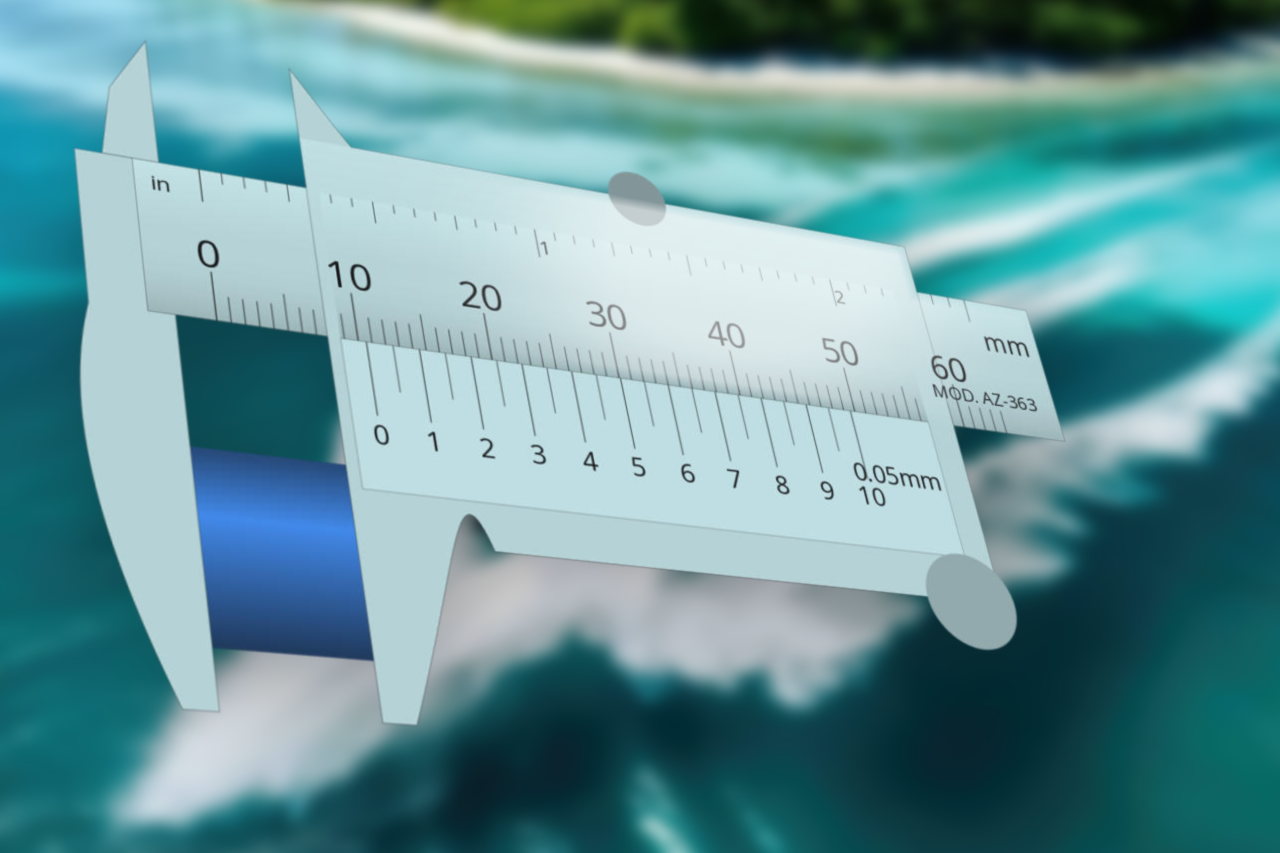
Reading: value=10.6 unit=mm
